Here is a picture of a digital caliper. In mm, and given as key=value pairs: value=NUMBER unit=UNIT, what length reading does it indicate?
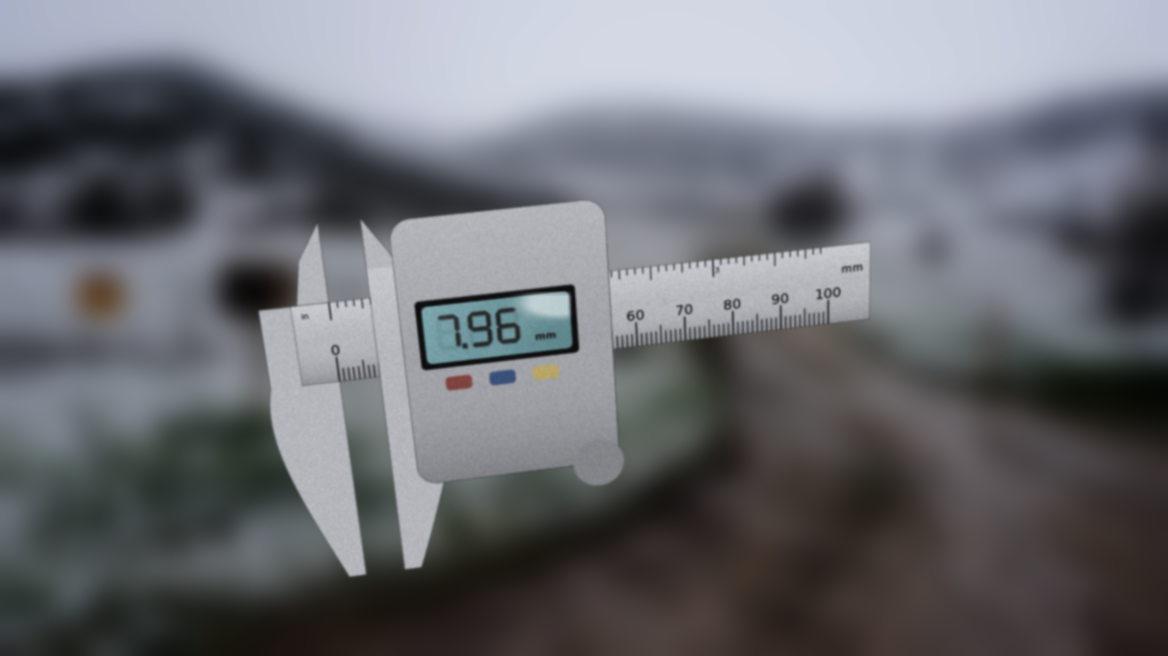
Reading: value=7.96 unit=mm
